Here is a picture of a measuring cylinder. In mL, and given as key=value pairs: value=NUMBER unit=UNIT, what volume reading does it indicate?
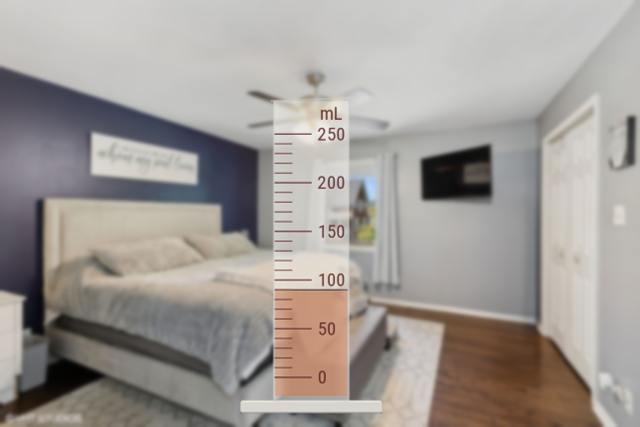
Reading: value=90 unit=mL
